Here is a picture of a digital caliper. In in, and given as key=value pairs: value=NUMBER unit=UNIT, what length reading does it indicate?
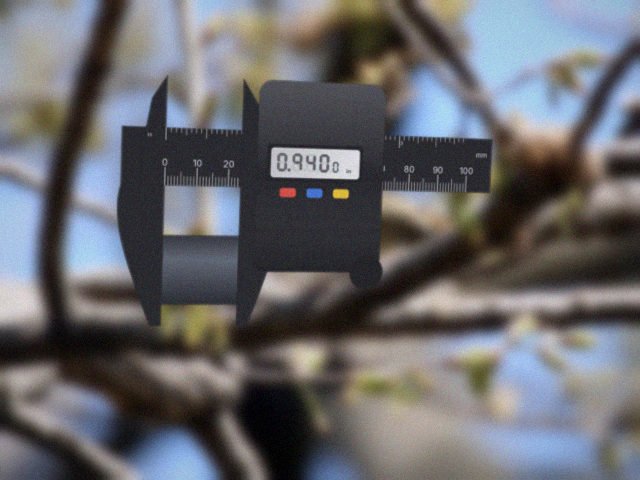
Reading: value=0.9400 unit=in
